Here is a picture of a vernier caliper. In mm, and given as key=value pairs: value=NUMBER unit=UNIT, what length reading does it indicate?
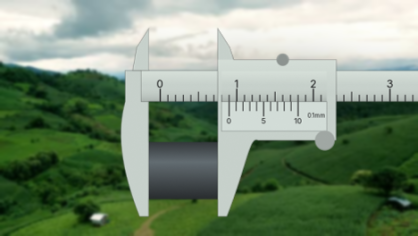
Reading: value=9.0 unit=mm
